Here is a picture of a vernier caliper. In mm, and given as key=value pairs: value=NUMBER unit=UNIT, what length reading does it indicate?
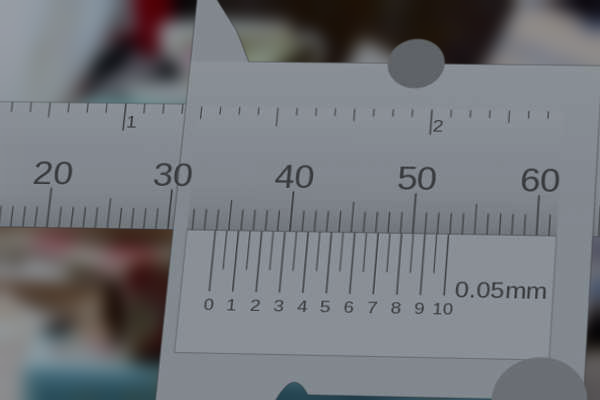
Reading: value=33.9 unit=mm
